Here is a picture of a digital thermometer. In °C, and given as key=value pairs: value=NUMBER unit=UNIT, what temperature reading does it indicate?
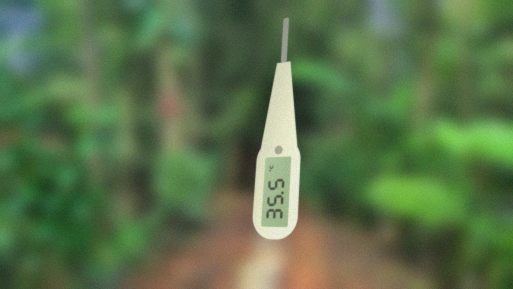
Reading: value=35.5 unit=°C
